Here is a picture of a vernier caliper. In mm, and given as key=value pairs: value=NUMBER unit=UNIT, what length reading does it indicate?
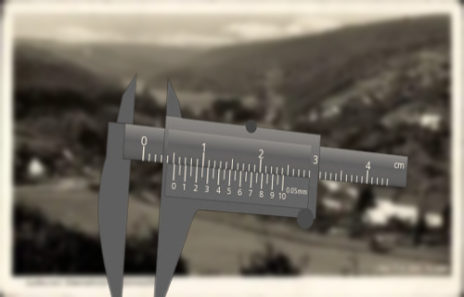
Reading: value=5.2 unit=mm
